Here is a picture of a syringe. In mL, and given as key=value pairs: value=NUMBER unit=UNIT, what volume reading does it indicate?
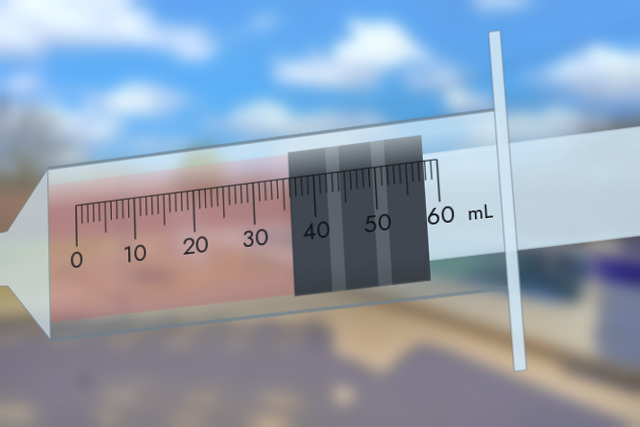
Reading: value=36 unit=mL
